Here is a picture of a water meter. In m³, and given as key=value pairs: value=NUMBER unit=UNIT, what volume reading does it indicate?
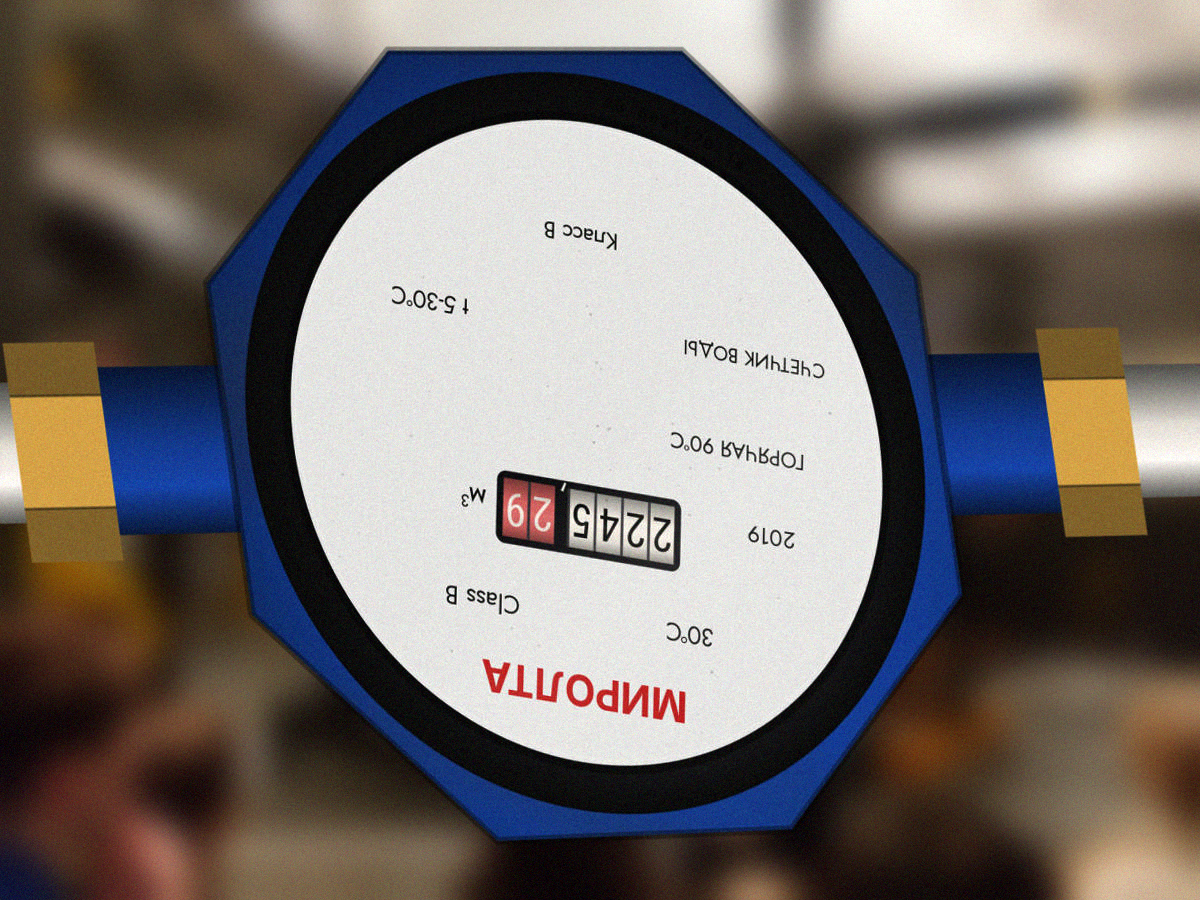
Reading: value=2245.29 unit=m³
